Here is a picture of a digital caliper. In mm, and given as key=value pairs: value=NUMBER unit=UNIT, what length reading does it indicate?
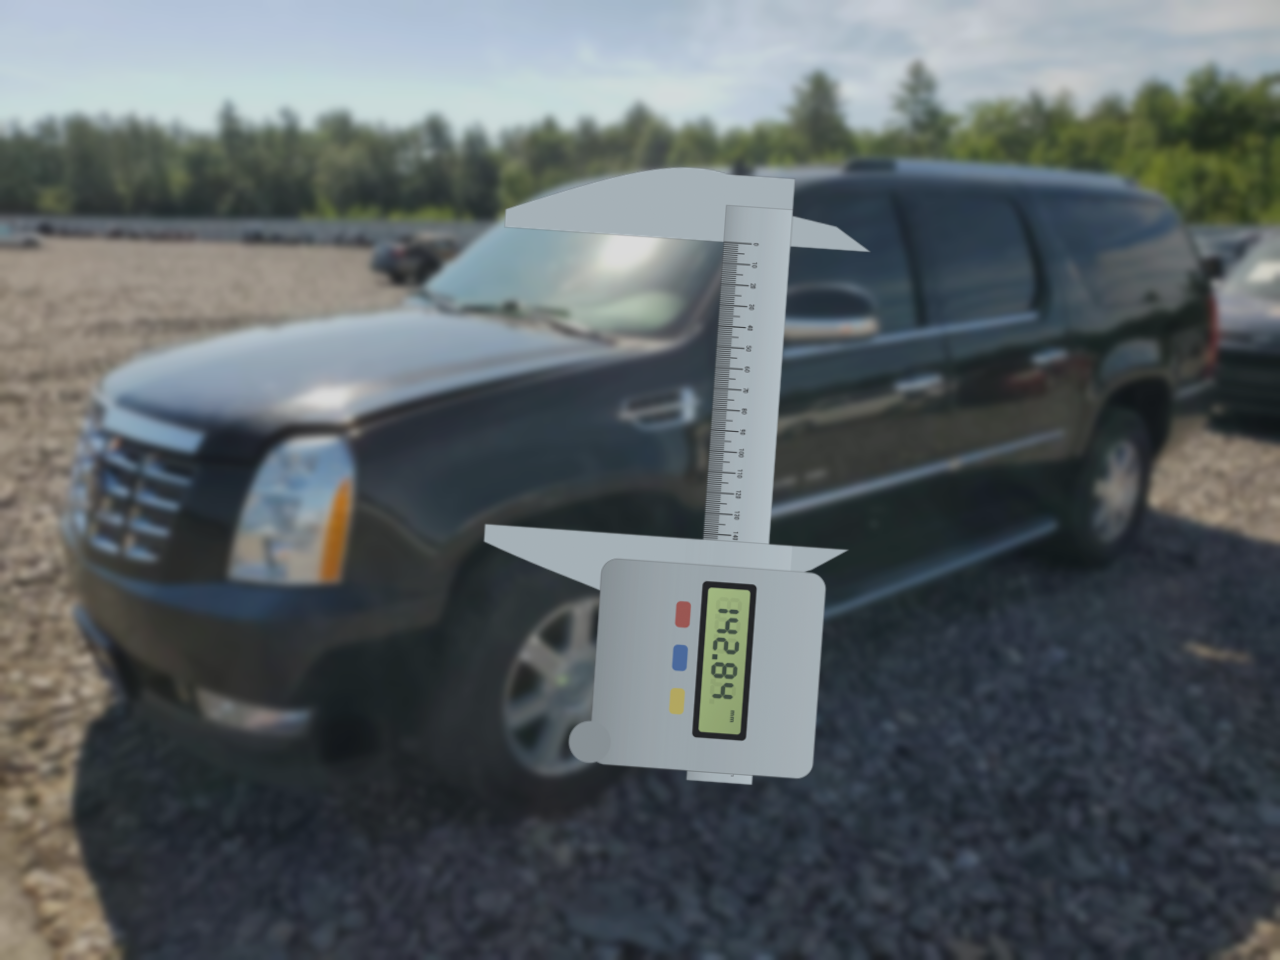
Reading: value=142.84 unit=mm
